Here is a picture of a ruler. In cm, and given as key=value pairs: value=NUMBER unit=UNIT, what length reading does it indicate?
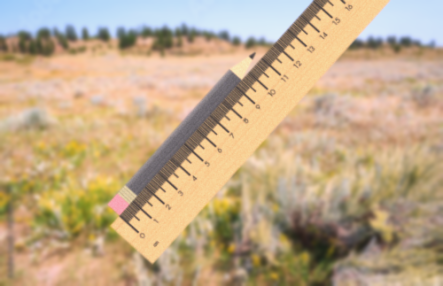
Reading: value=11 unit=cm
